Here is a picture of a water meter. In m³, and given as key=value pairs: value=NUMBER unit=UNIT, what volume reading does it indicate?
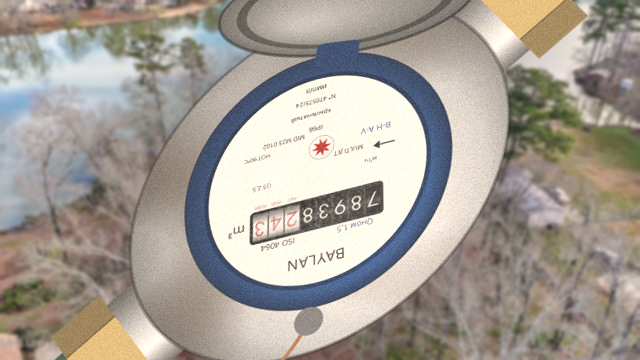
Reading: value=78938.243 unit=m³
